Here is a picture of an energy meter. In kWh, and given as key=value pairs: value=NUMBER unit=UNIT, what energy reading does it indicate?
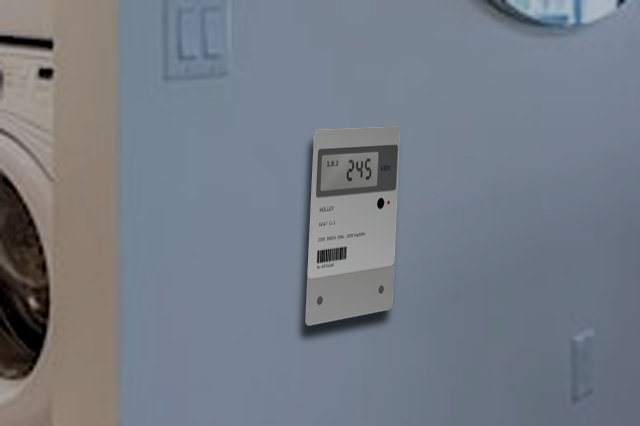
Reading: value=245 unit=kWh
